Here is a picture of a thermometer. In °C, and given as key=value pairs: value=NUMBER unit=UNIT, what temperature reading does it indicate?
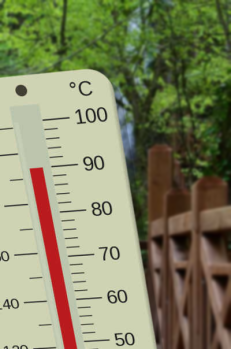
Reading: value=90 unit=°C
